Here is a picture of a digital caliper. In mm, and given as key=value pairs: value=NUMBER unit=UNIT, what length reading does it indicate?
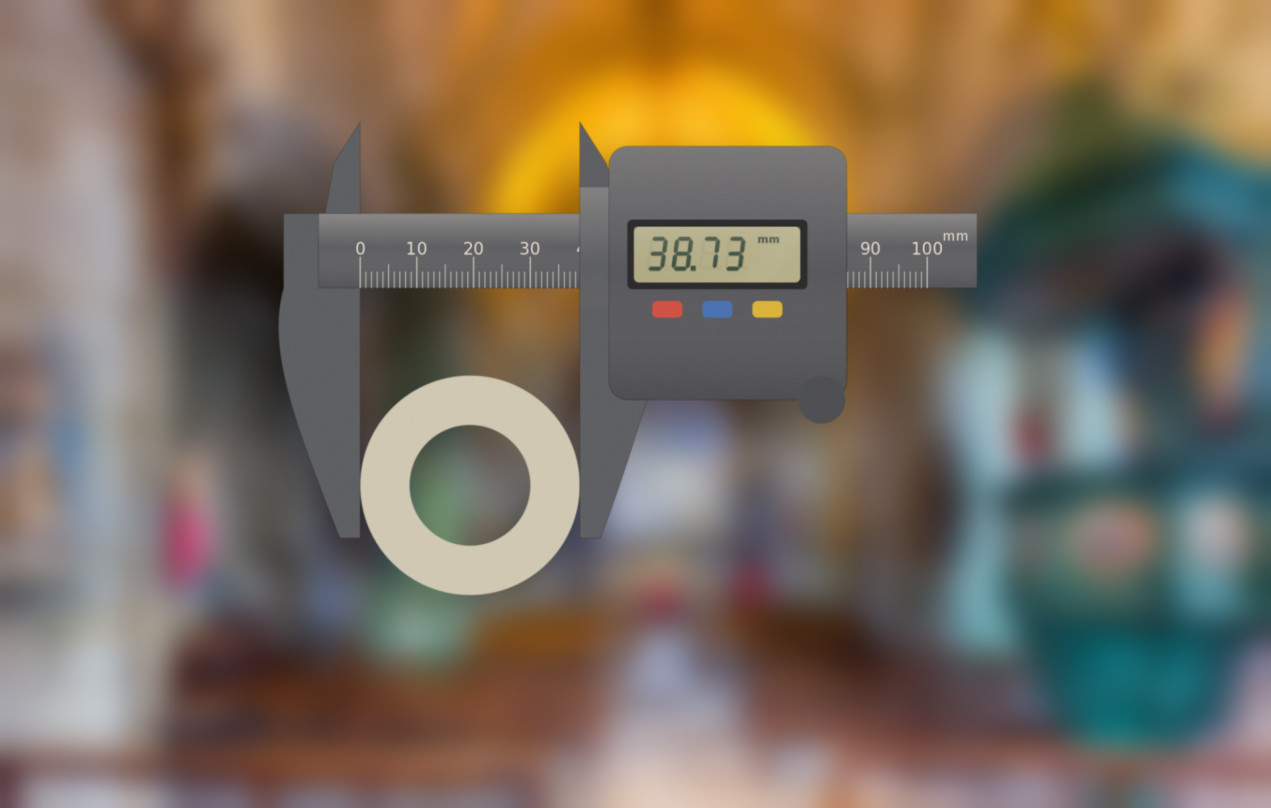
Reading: value=38.73 unit=mm
